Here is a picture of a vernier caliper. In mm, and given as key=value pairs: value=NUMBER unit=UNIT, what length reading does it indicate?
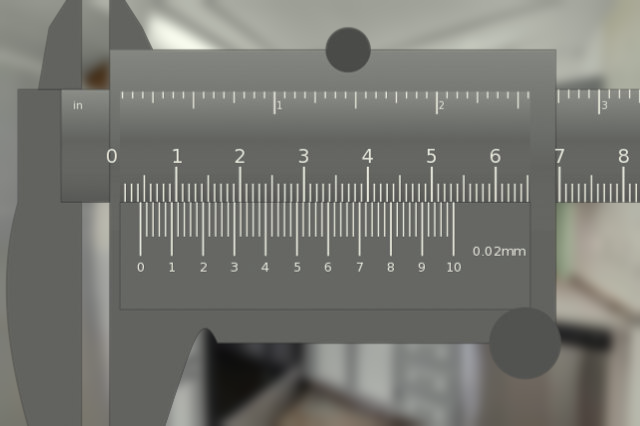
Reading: value=4.4 unit=mm
